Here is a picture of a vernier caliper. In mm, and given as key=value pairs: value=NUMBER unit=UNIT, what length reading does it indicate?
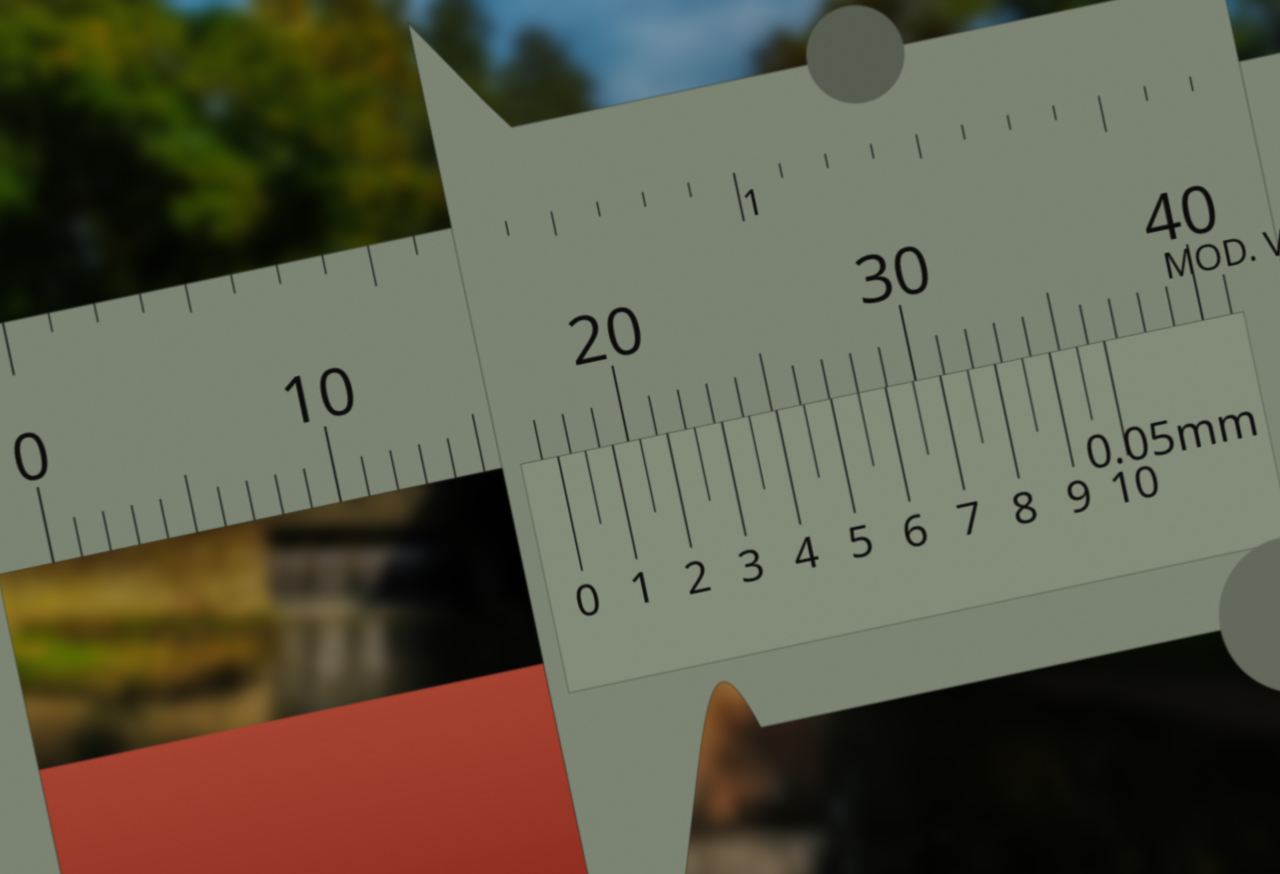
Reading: value=17.55 unit=mm
